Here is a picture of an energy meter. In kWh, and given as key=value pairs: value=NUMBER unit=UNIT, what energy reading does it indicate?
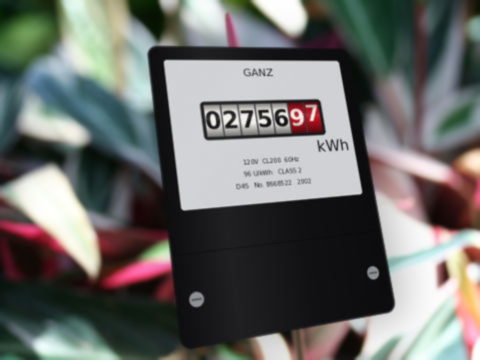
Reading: value=2756.97 unit=kWh
